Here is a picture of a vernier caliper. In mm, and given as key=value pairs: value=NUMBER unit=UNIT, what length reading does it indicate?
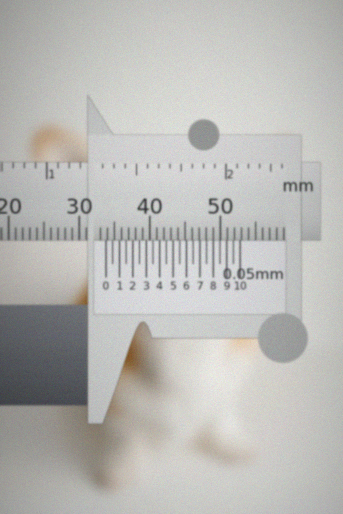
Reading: value=33.8 unit=mm
